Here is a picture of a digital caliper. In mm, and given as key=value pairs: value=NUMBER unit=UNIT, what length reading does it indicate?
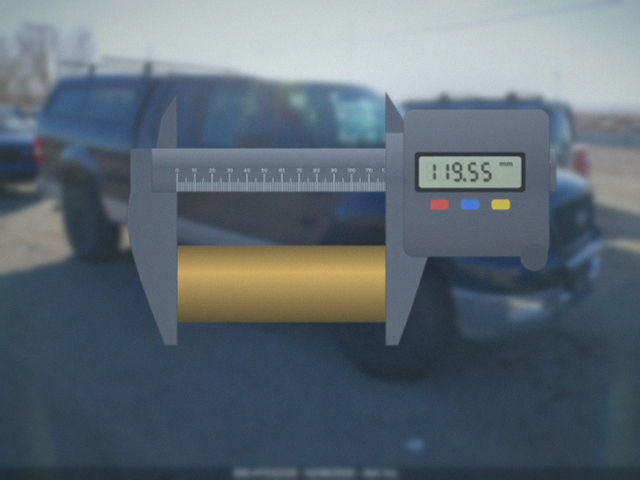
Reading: value=119.55 unit=mm
